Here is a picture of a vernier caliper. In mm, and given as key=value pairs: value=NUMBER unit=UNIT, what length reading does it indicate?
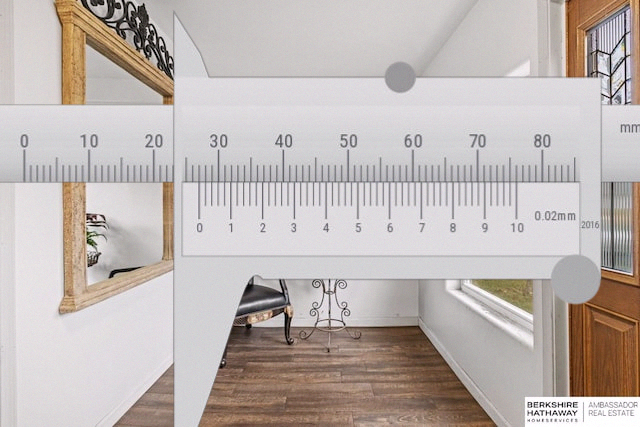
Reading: value=27.0 unit=mm
